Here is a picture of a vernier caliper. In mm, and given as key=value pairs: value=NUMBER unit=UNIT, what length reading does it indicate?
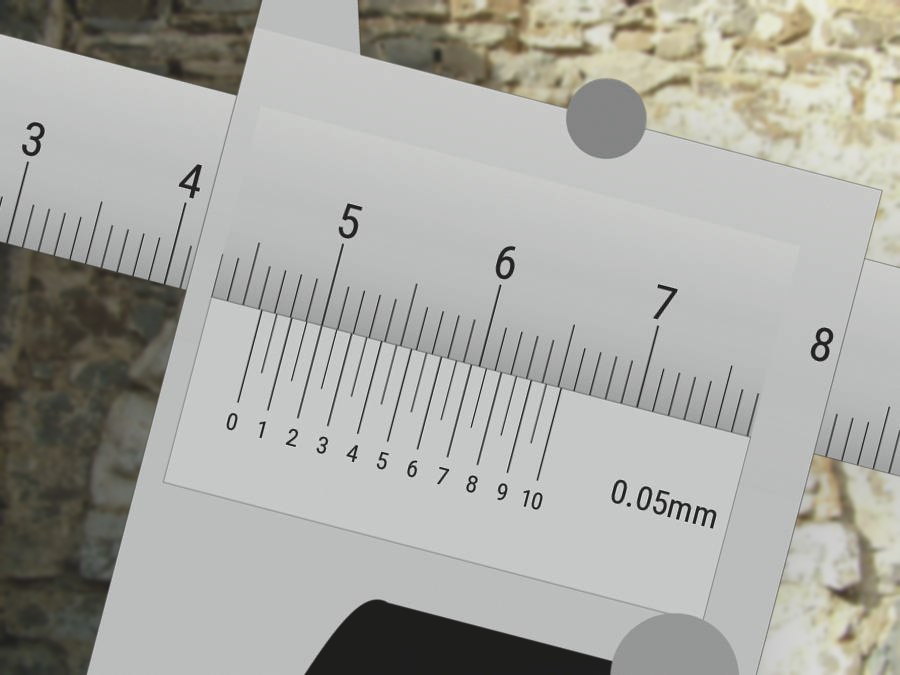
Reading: value=46.2 unit=mm
